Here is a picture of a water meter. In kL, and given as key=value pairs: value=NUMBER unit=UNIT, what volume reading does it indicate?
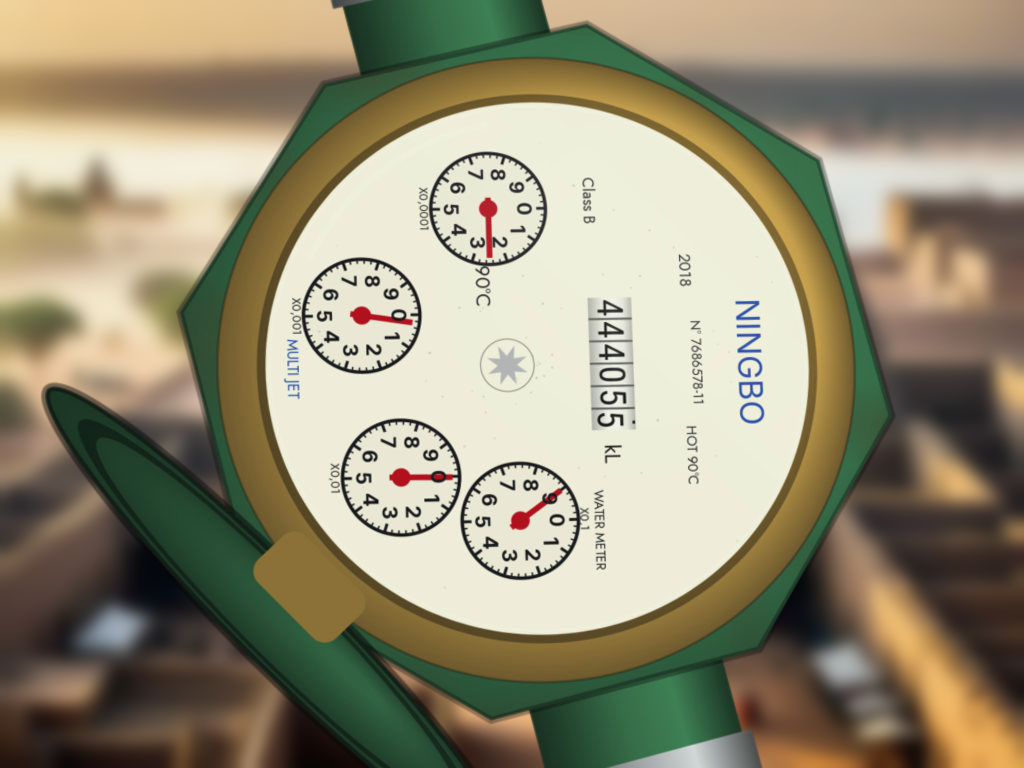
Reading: value=444054.9002 unit=kL
